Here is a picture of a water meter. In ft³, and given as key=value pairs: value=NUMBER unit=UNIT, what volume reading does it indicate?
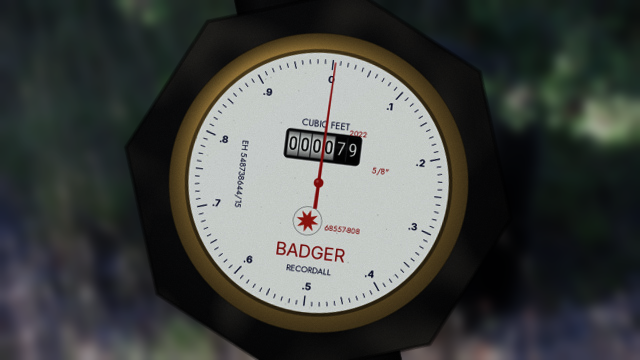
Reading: value=79.00 unit=ft³
